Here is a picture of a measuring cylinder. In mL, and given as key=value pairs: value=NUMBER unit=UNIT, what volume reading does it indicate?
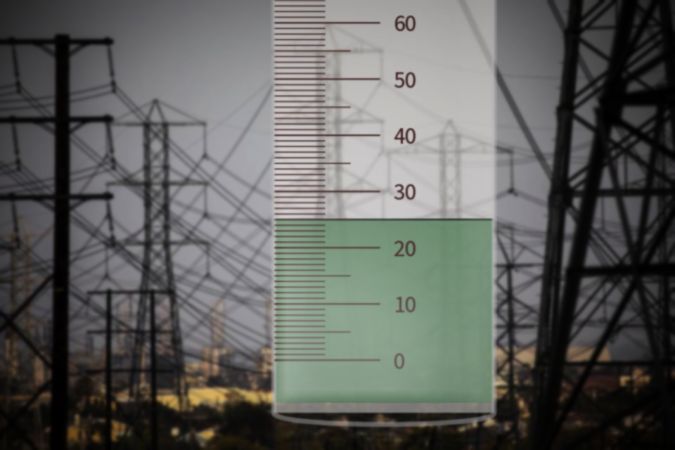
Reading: value=25 unit=mL
